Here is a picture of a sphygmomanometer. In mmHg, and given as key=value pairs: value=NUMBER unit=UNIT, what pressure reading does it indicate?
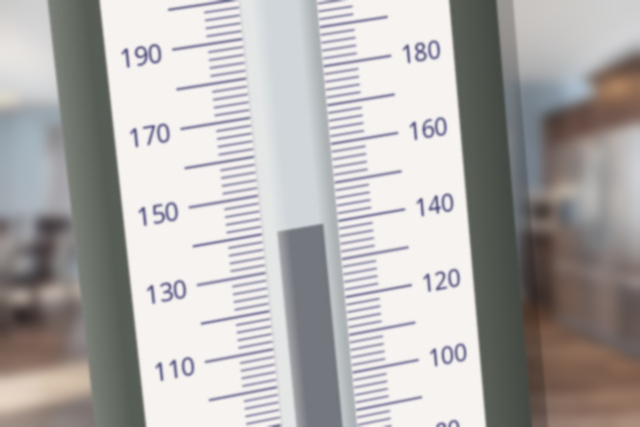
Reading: value=140 unit=mmHg
